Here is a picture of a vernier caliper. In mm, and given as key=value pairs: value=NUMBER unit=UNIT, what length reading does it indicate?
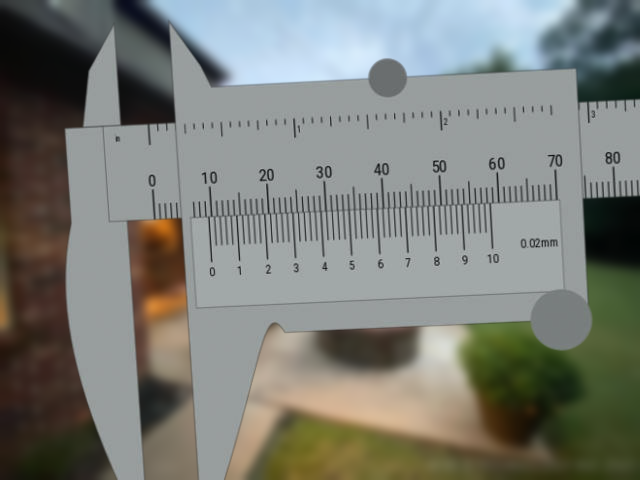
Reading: value=9.5 unit=mm
